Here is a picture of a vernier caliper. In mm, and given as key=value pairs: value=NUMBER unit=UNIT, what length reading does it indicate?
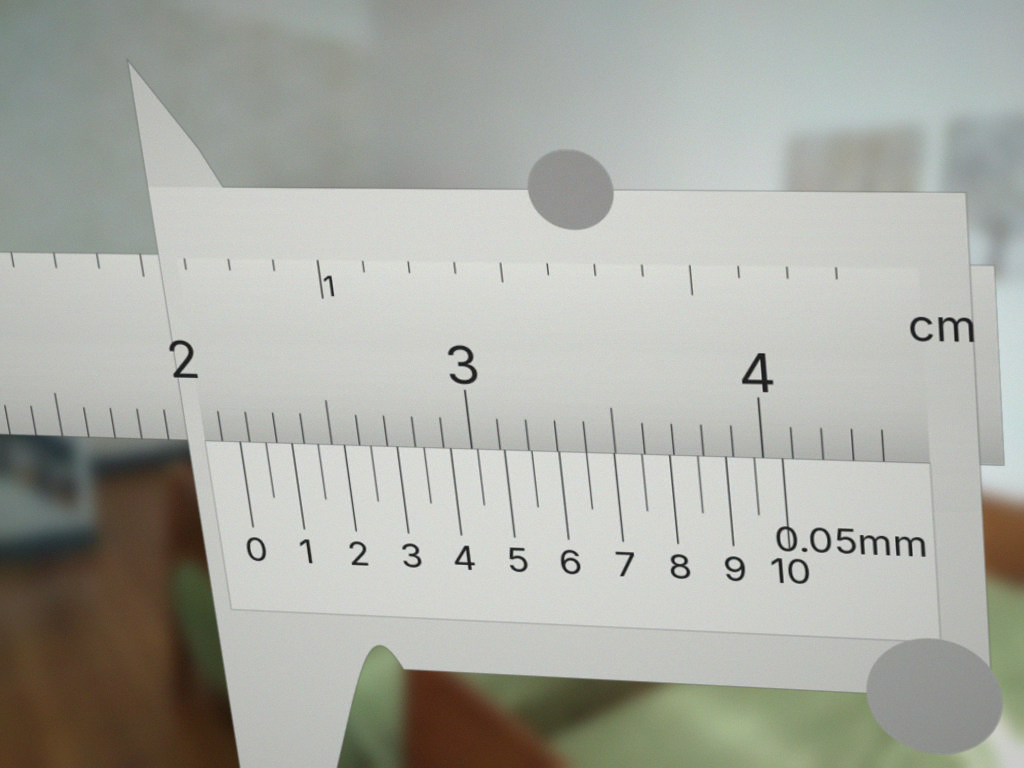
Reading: value=21.65 unit=mm
